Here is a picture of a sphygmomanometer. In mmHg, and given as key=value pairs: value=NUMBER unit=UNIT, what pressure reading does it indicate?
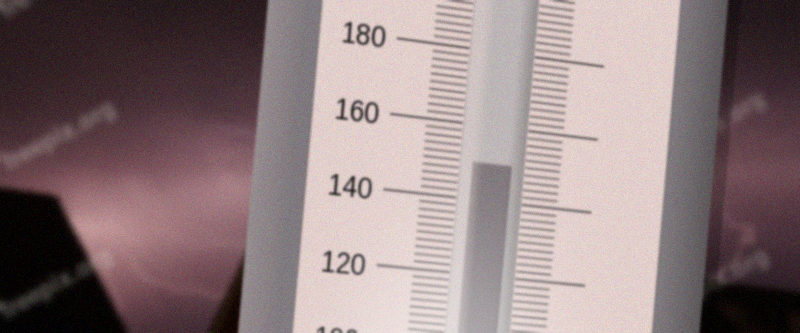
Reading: value=150 unit=mmHg
